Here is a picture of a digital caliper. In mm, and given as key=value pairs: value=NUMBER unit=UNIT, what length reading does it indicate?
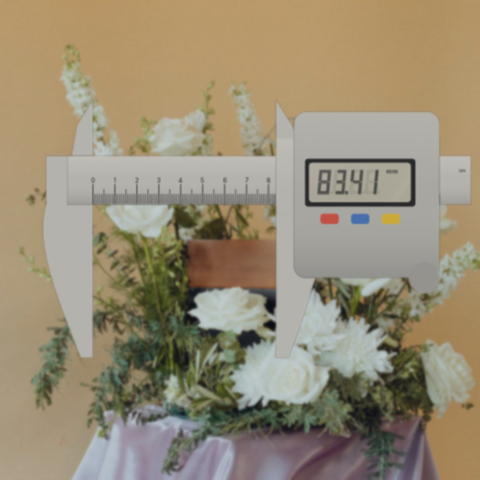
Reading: value=83.41 unit=mm
